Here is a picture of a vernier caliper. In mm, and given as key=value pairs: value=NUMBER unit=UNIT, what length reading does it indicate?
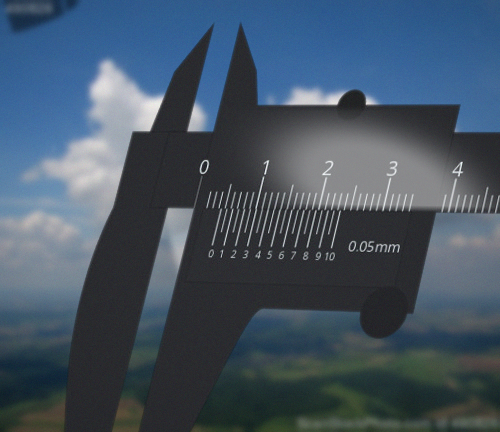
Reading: value=4.4 unit=mm
